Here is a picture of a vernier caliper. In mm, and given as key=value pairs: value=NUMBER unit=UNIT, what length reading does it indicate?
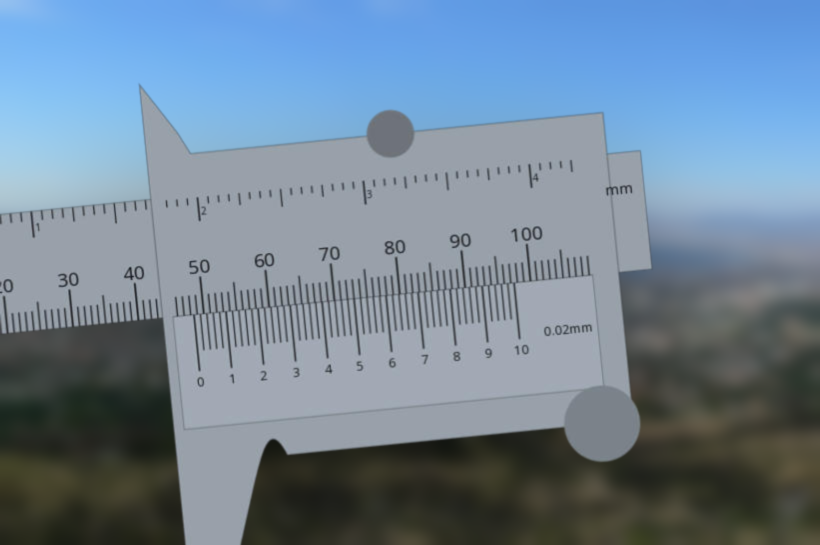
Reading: value=48.5 unit=mm
